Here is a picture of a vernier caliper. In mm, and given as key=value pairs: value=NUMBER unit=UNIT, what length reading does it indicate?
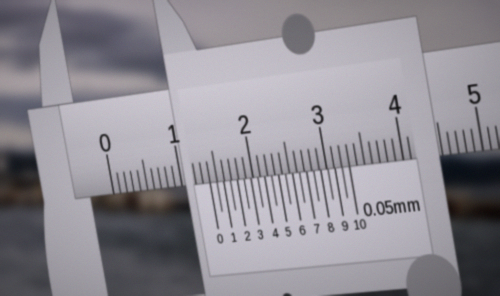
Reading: value=14.0 unit=mm
